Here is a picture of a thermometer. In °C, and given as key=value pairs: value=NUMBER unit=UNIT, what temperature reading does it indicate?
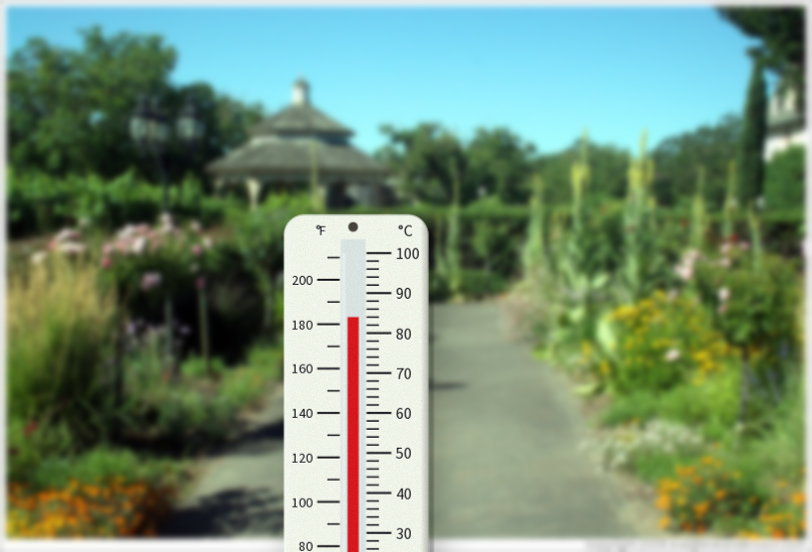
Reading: value=84 unit=°C
